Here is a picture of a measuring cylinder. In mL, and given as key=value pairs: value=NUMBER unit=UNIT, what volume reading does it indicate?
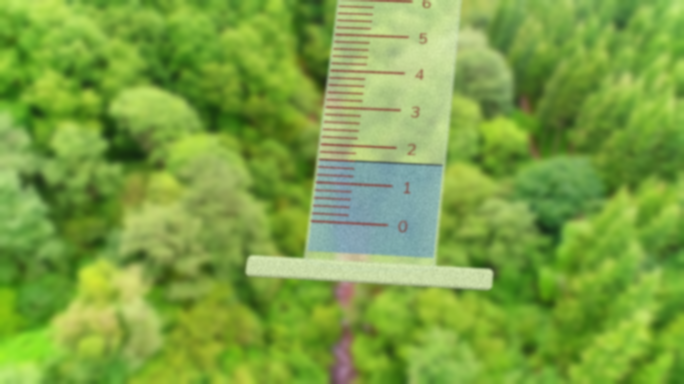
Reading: value=1.6 unit=mL
